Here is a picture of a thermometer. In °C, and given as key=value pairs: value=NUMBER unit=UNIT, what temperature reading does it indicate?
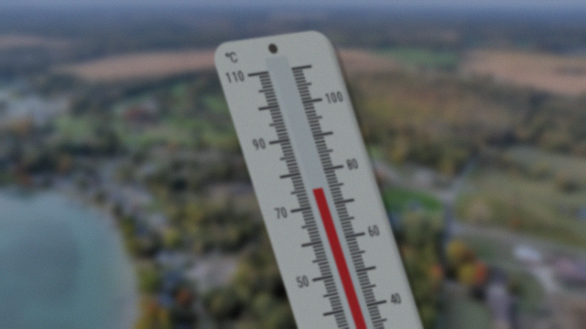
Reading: value=75 unit=°C
